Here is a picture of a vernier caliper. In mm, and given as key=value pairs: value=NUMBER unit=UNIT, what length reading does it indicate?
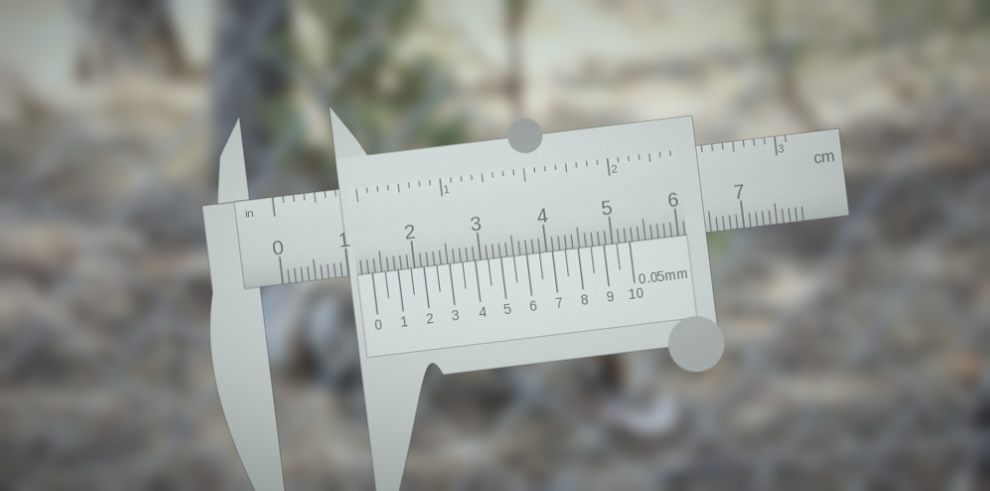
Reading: value=13.6 unit=mm
